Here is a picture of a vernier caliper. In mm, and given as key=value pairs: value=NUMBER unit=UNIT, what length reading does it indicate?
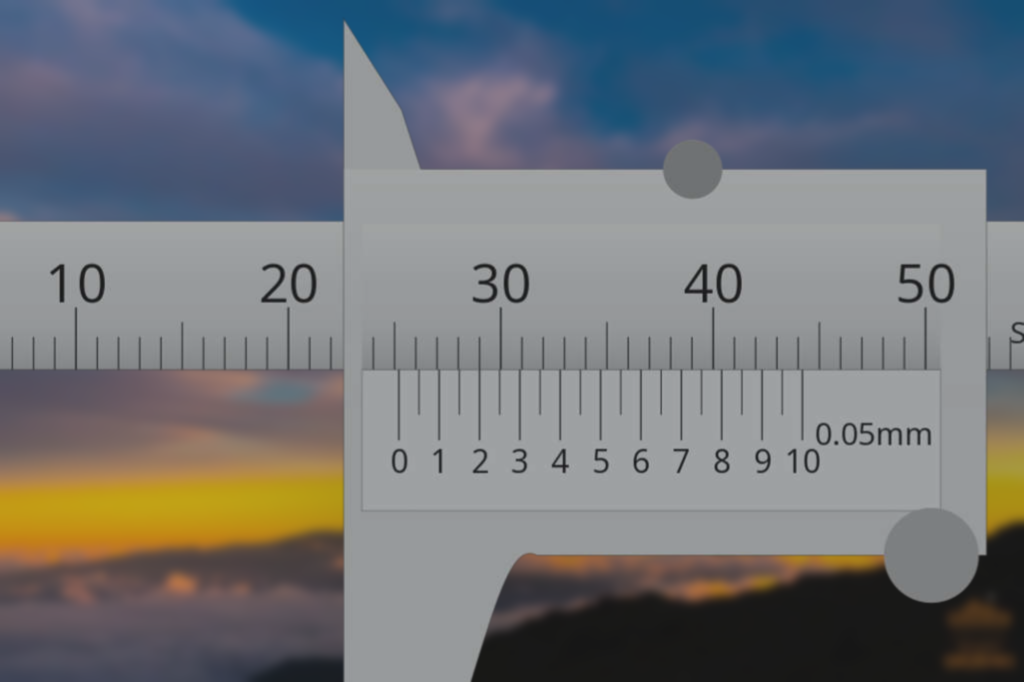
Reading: value=25.2 unit=mm
